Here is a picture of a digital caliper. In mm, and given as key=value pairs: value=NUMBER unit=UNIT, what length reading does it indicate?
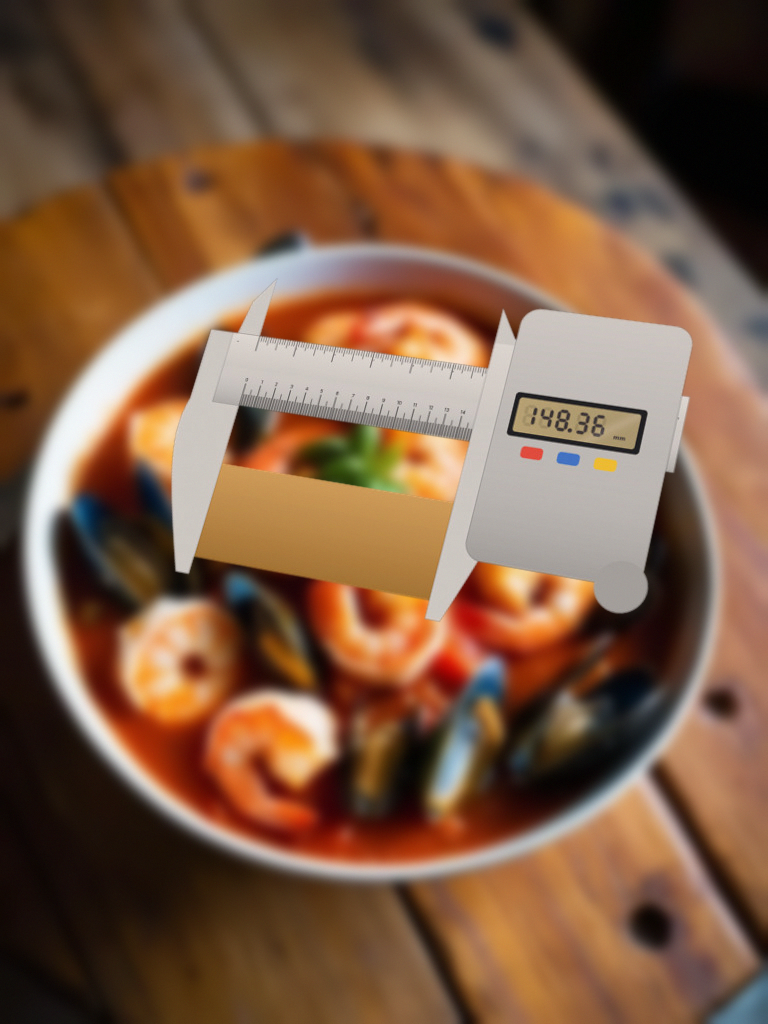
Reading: value=148.36 unit=mm
